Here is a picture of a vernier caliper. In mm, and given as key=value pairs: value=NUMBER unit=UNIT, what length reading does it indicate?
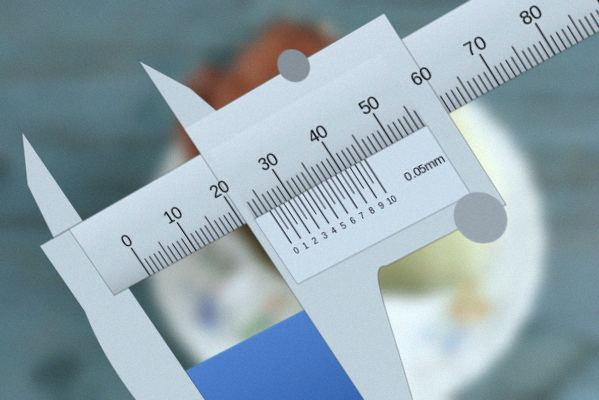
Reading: value=25.5 unit=mm
